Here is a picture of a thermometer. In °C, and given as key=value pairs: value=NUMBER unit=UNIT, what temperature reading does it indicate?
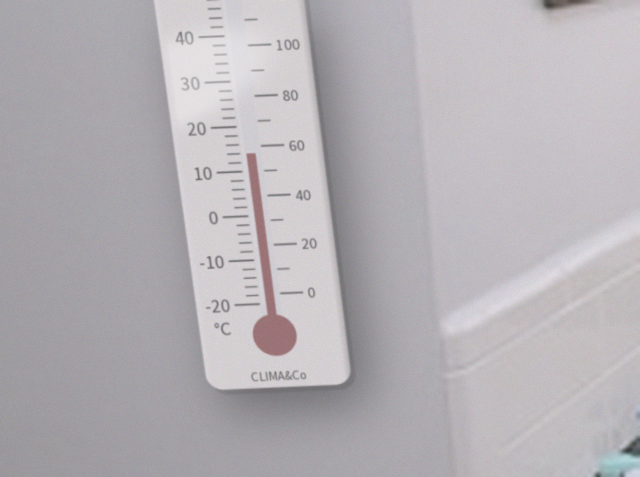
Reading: value=14 unit=°C
